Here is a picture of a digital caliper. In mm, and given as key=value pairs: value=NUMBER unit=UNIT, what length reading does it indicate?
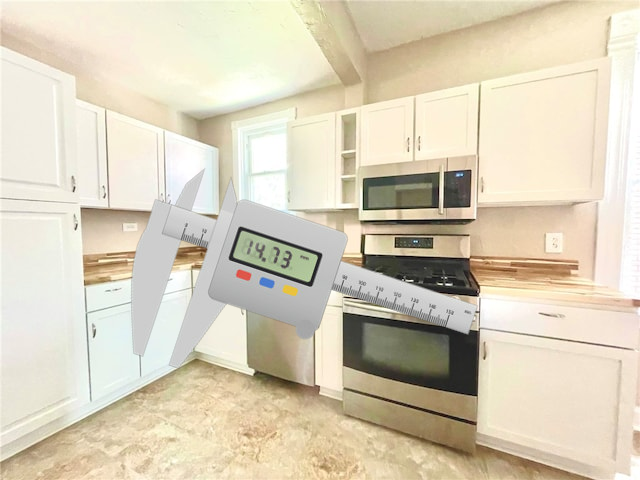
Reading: value=14.73 unit=mm
